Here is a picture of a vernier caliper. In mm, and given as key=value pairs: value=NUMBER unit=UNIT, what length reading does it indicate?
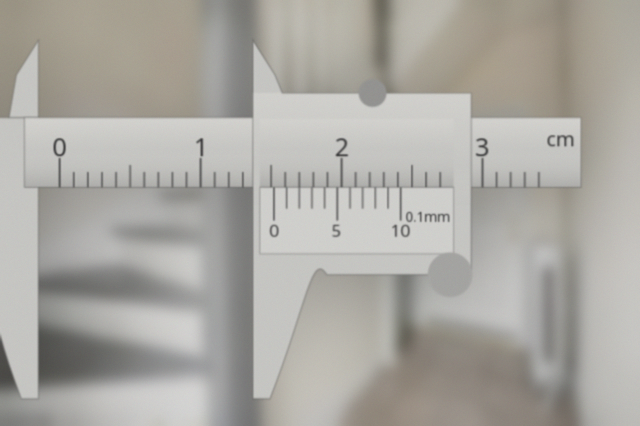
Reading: value=15.2 unit=mm
